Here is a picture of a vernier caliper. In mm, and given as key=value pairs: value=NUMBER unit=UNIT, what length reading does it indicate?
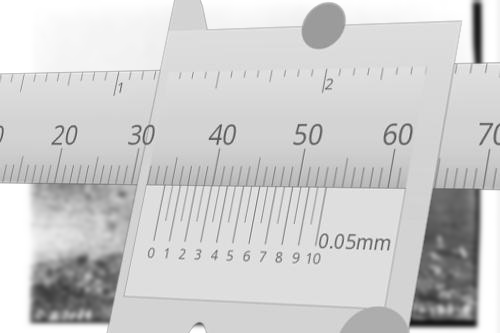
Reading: value=34.2 unit=mm
